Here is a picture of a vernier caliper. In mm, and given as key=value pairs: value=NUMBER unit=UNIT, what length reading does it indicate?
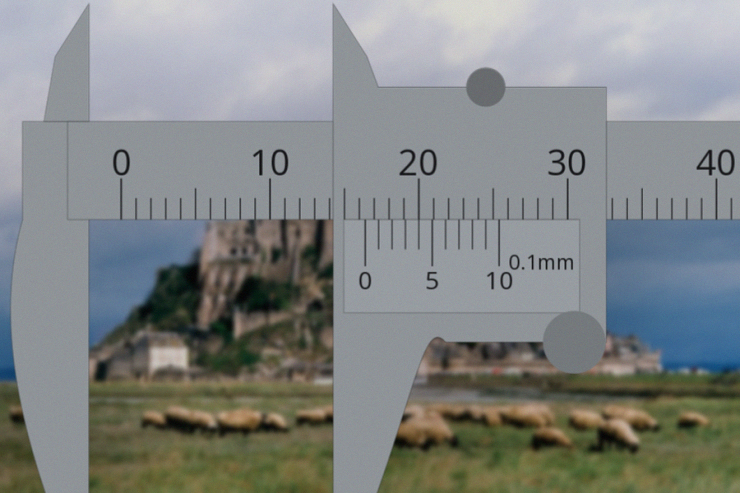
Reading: value=16.4 unit=mm
